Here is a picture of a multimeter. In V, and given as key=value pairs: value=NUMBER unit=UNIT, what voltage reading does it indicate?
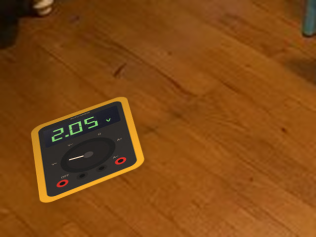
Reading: value=2.05 unit=V
